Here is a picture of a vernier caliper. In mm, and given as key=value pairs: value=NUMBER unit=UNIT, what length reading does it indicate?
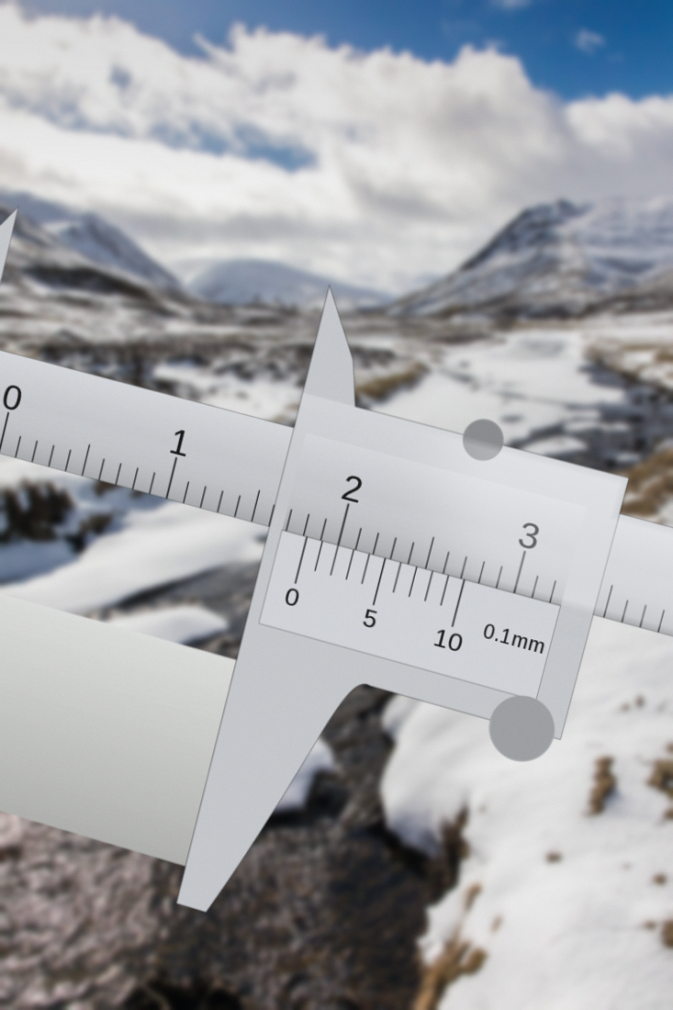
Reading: value=18.2 unit=mm
